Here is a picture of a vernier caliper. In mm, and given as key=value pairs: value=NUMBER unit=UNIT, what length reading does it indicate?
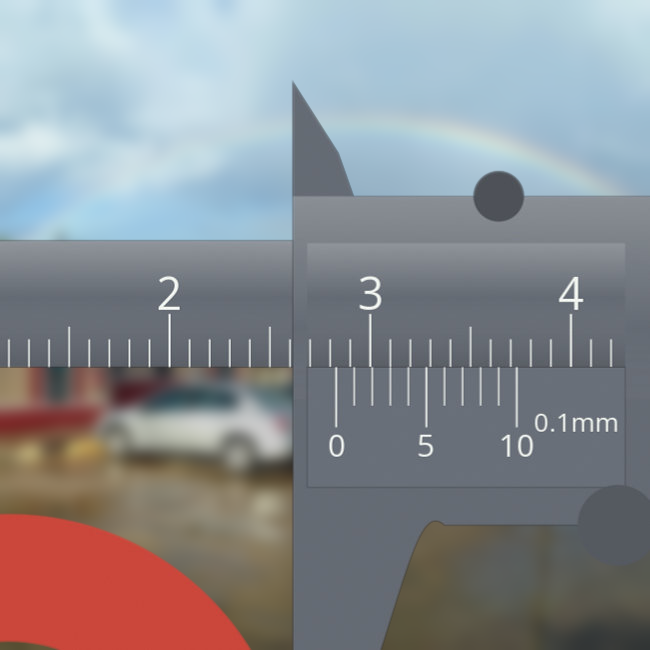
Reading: value=28.3 unit=mm
